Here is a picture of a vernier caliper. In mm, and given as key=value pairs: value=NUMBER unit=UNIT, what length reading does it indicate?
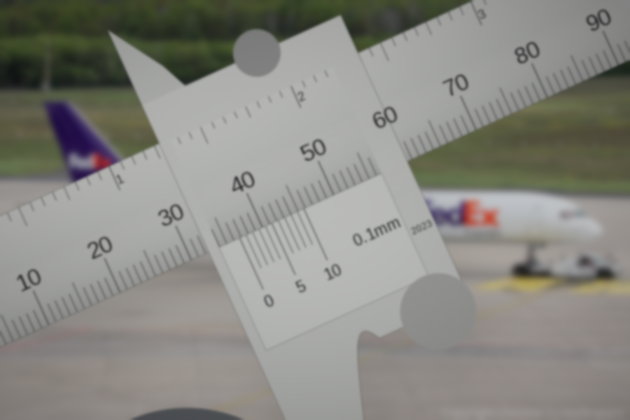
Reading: value=36.8 unit=mm
